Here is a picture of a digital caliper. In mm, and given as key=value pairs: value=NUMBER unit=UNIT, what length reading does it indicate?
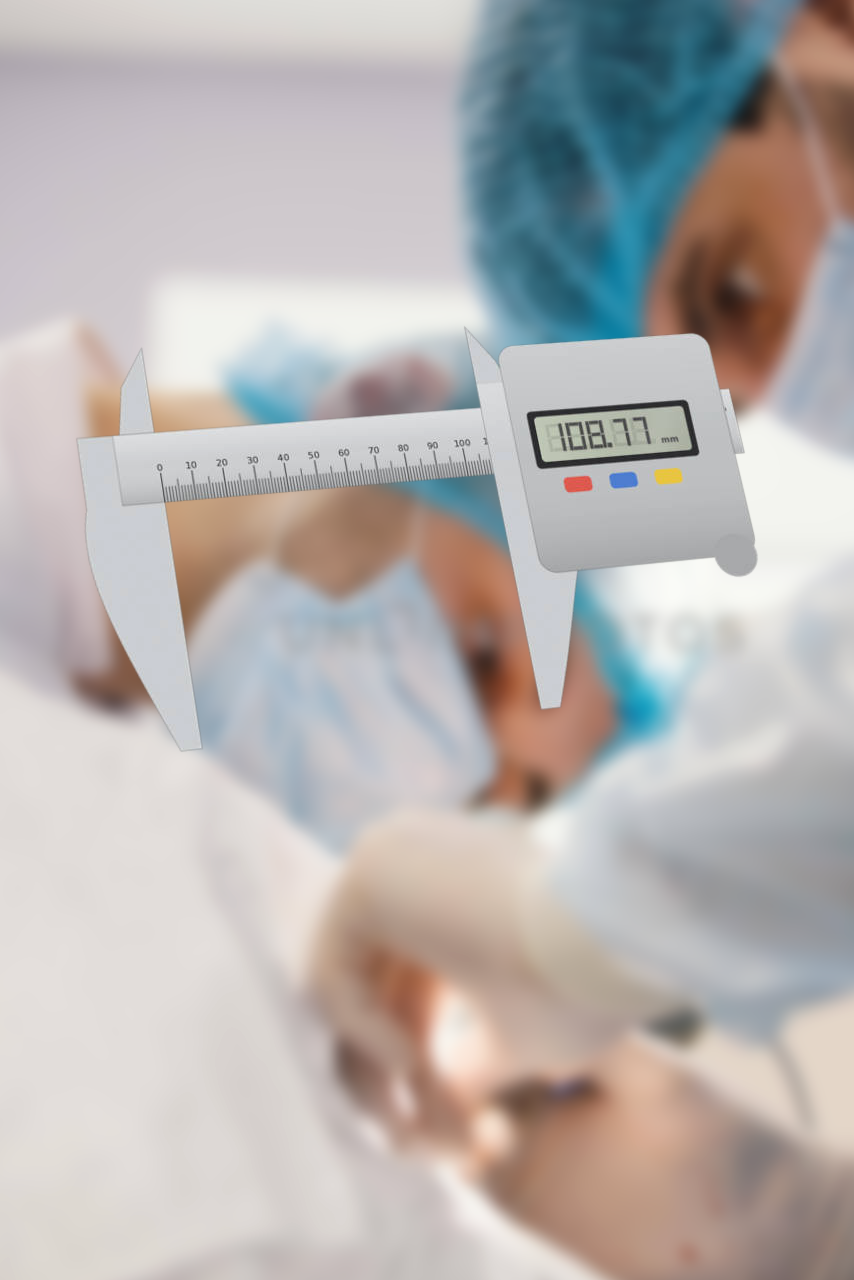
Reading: value=108.77 unit=mm
